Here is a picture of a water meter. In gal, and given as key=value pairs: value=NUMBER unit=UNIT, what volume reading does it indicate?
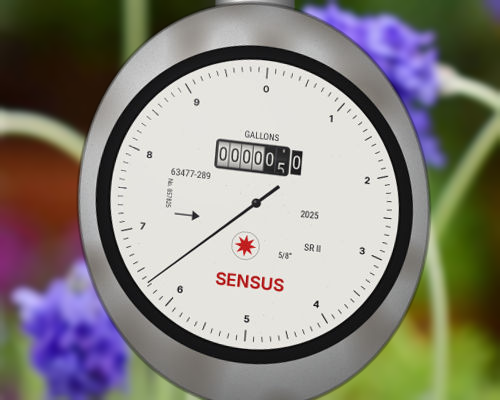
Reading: value=46.3 unit=gal
